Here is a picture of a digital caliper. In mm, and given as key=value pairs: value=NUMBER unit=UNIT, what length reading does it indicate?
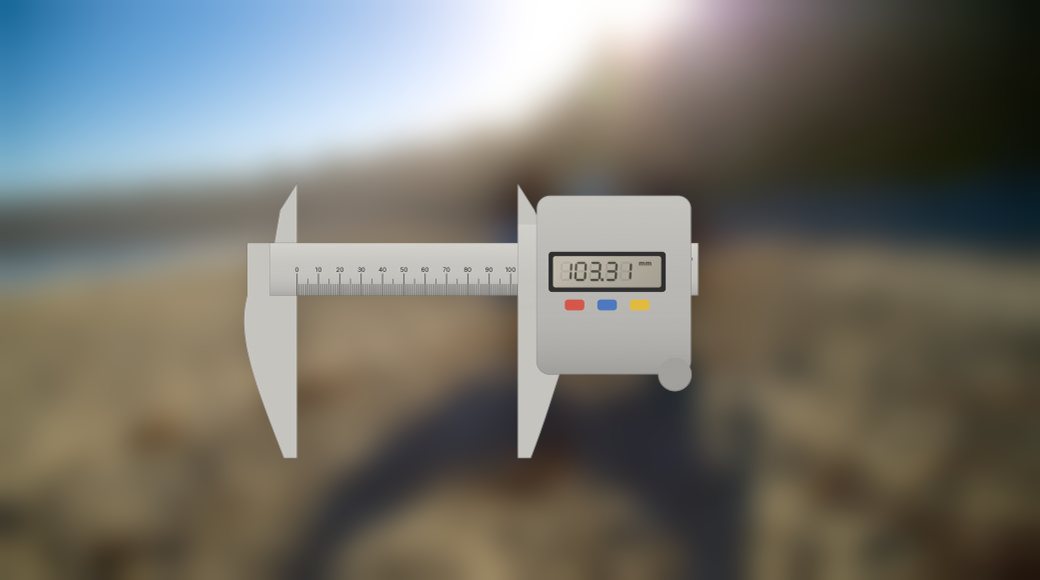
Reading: value=103.31 unit=mm
